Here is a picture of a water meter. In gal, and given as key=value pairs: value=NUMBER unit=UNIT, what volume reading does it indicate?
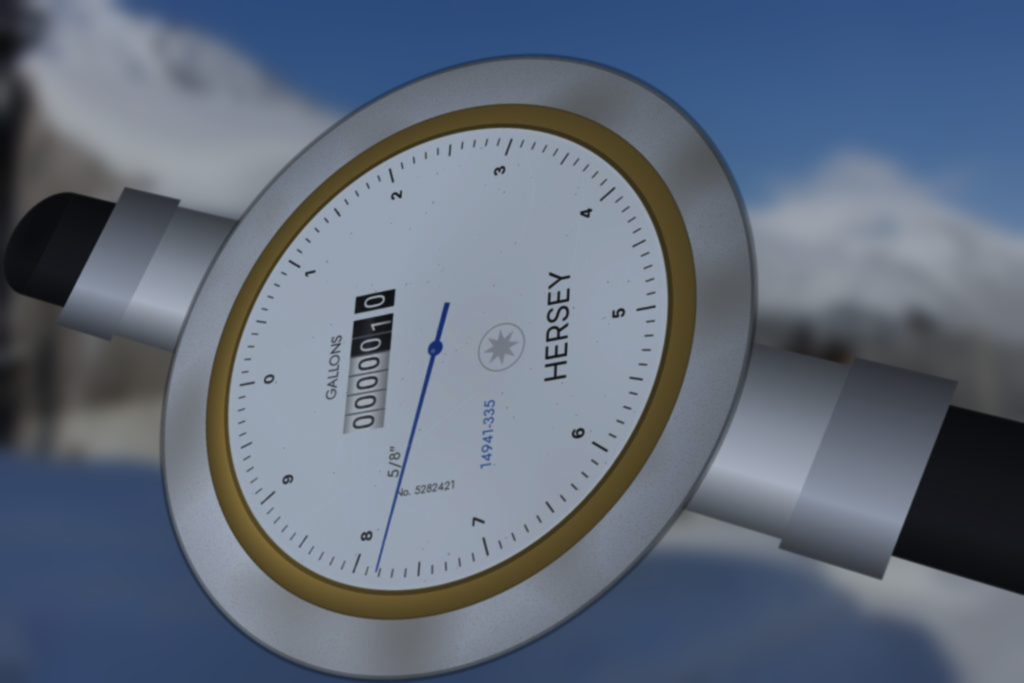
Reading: value=7.8 unit=gal
